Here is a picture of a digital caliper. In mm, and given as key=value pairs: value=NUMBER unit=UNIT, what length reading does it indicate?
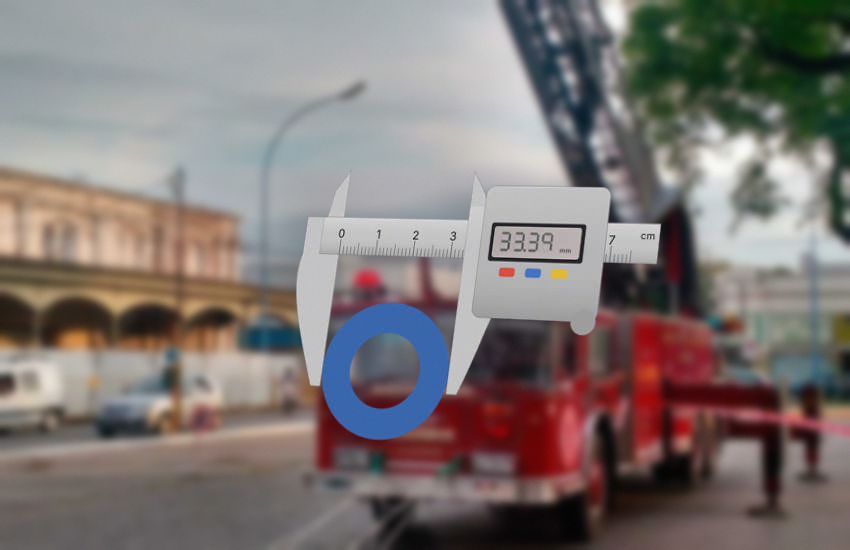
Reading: value=33.39 unit=mm
